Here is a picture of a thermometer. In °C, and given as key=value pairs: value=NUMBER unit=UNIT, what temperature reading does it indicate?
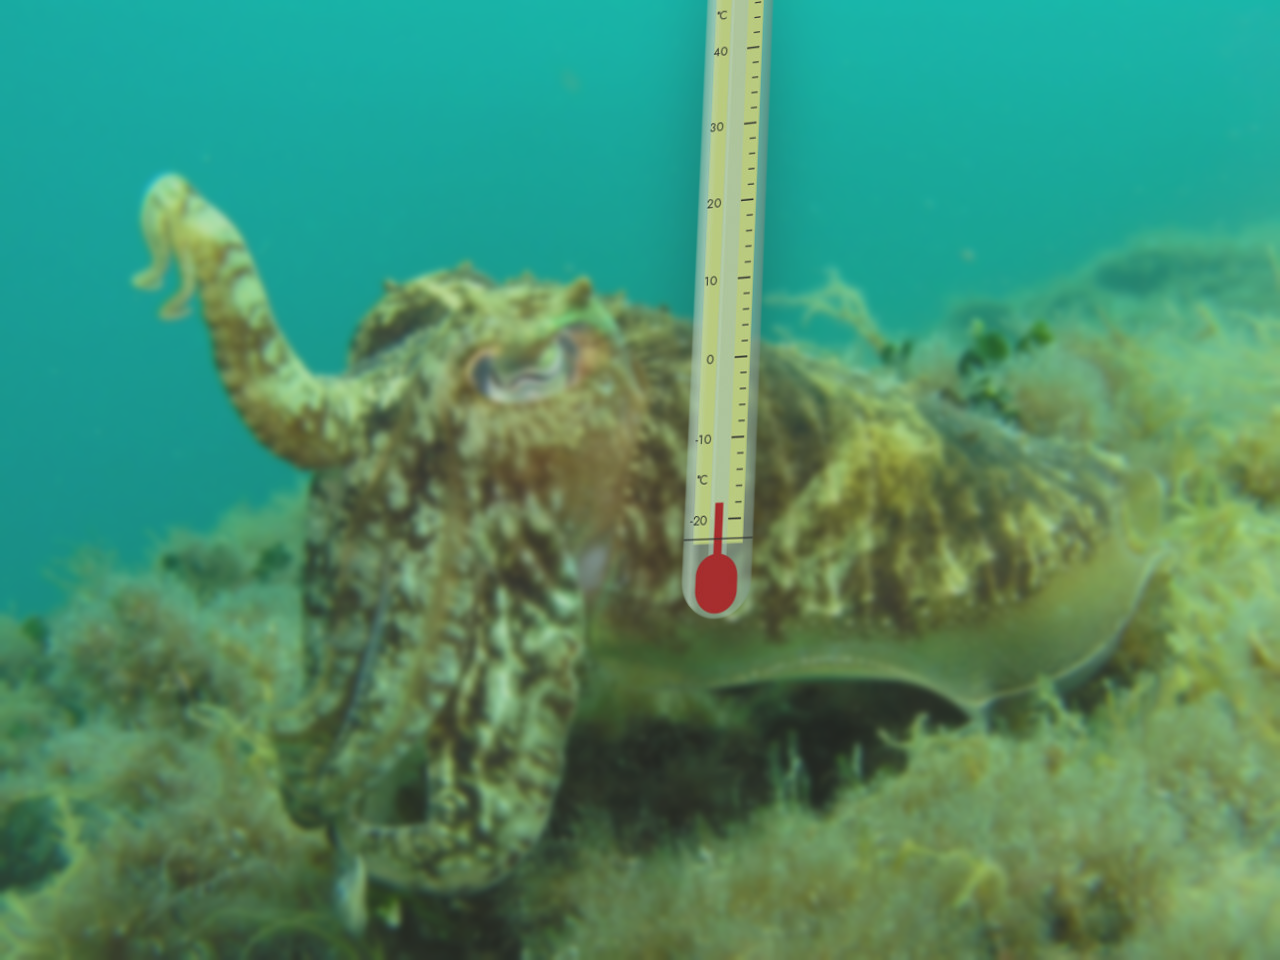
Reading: value=-18 unit=°C
